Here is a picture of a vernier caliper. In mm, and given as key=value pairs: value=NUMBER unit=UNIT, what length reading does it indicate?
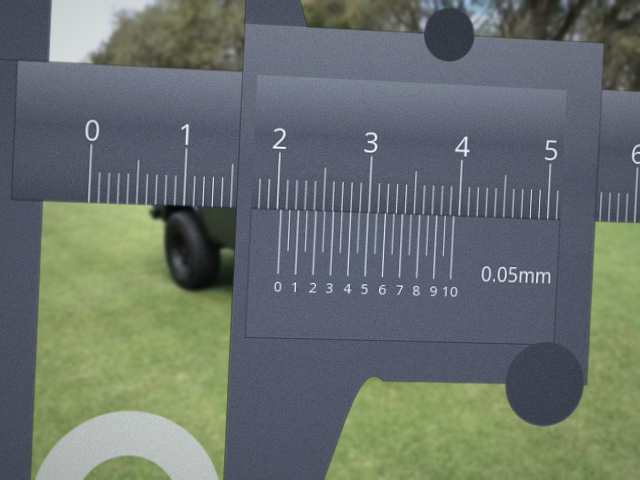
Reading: value=20.4 unit=mm
